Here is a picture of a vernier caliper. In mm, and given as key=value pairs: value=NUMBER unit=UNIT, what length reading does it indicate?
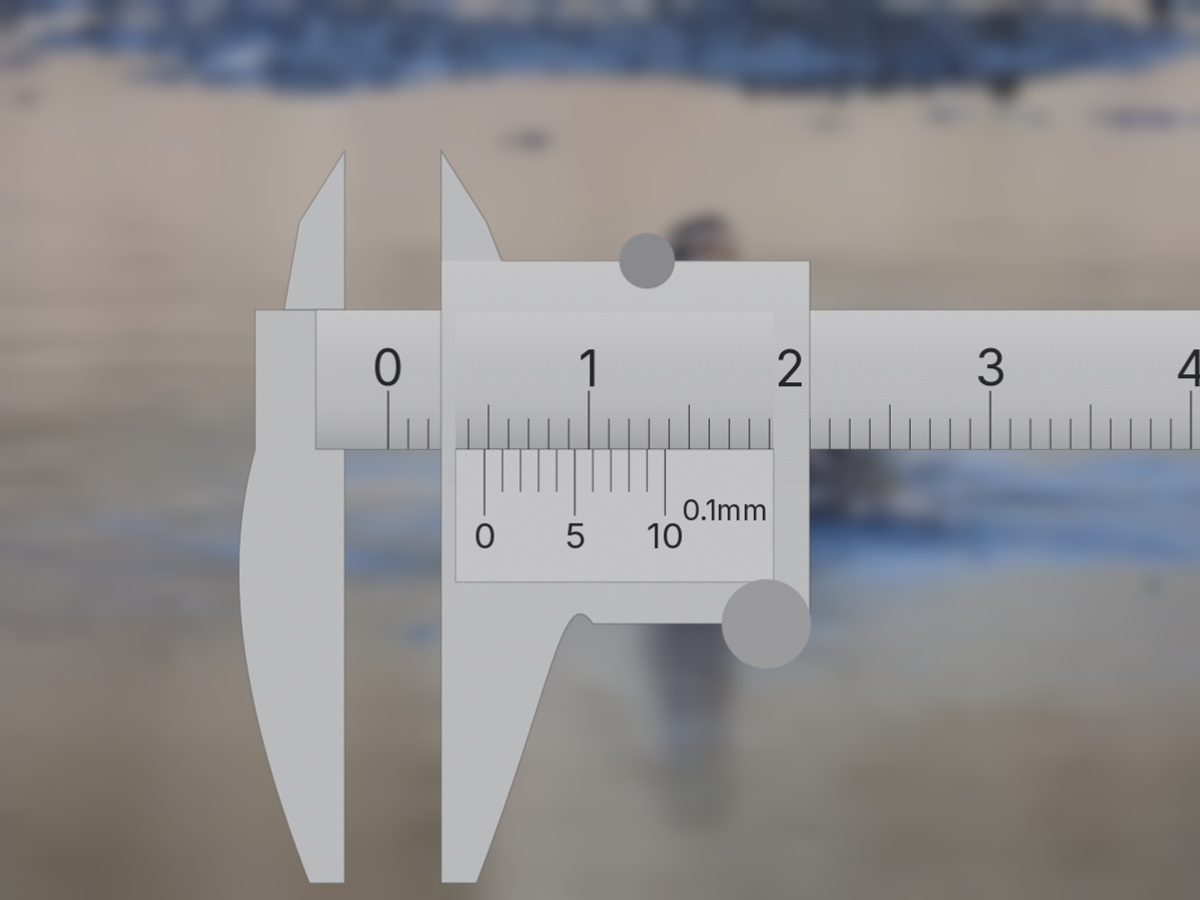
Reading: value=4.8 unit=mm
